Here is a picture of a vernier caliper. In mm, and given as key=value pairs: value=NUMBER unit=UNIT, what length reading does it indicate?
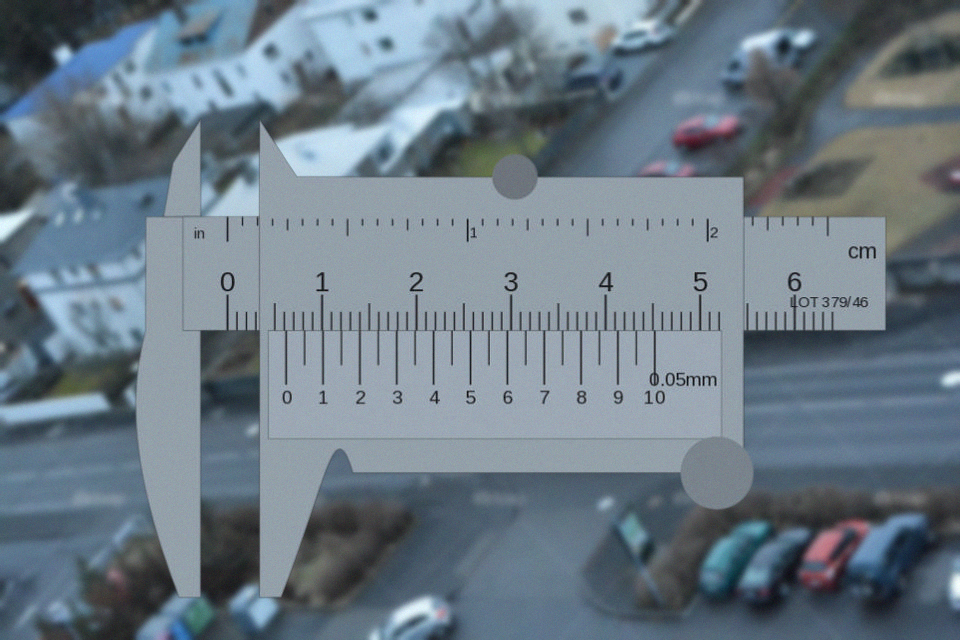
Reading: value=6.2 unit=mm
